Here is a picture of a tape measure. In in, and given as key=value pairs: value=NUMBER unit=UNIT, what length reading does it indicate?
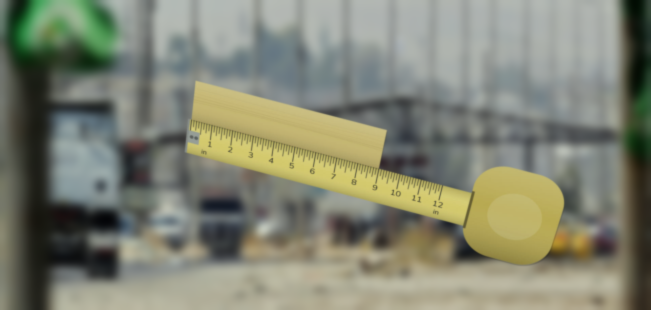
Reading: value=9 unit=in
